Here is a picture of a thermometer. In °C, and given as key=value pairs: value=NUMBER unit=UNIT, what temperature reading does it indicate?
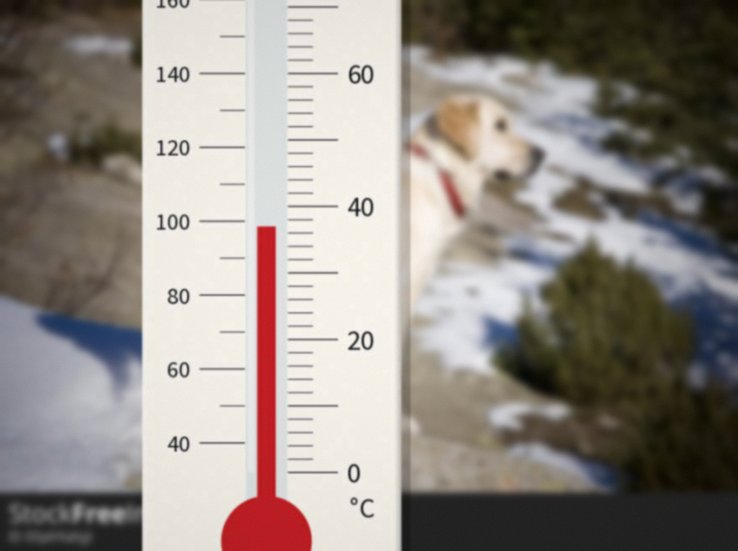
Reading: value=37 unit=°C
